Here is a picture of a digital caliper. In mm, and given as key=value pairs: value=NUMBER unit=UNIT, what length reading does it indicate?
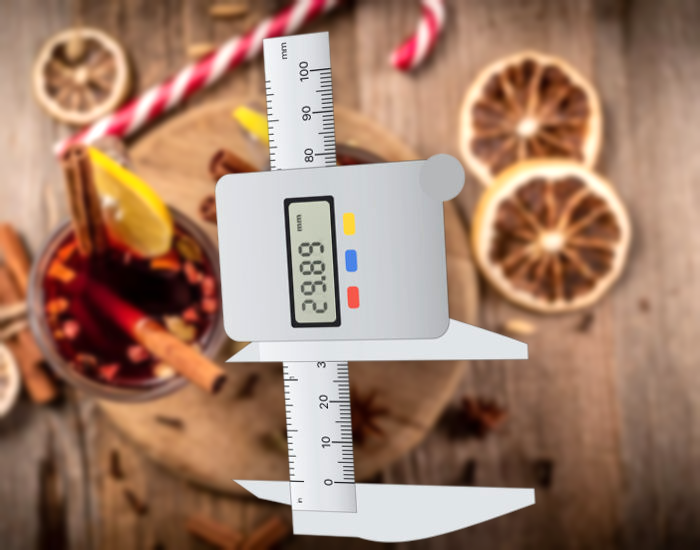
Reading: value=29.89 unit=mm
